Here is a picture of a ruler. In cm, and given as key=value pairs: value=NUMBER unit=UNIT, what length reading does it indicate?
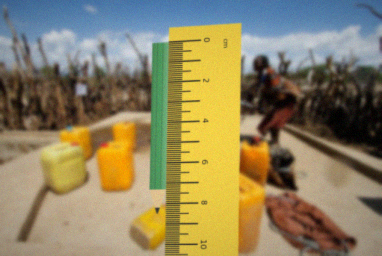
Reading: value=8.5 unit=cm
